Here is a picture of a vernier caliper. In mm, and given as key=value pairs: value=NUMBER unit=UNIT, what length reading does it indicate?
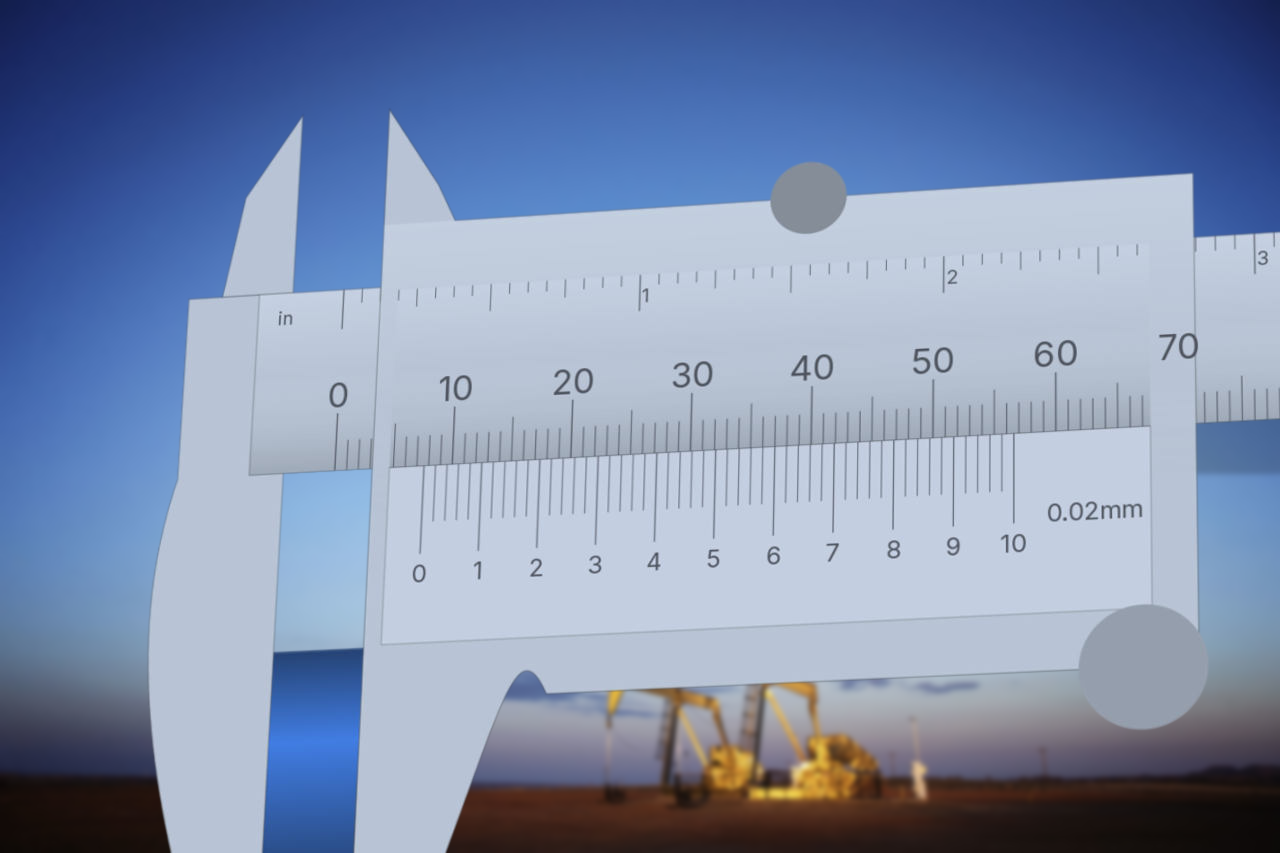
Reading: value=7.6 unit=mm
